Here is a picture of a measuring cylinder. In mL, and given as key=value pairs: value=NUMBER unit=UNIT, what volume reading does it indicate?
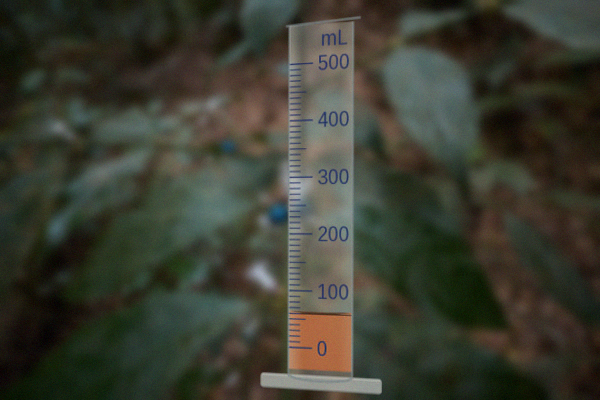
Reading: value=60 unit=mL
